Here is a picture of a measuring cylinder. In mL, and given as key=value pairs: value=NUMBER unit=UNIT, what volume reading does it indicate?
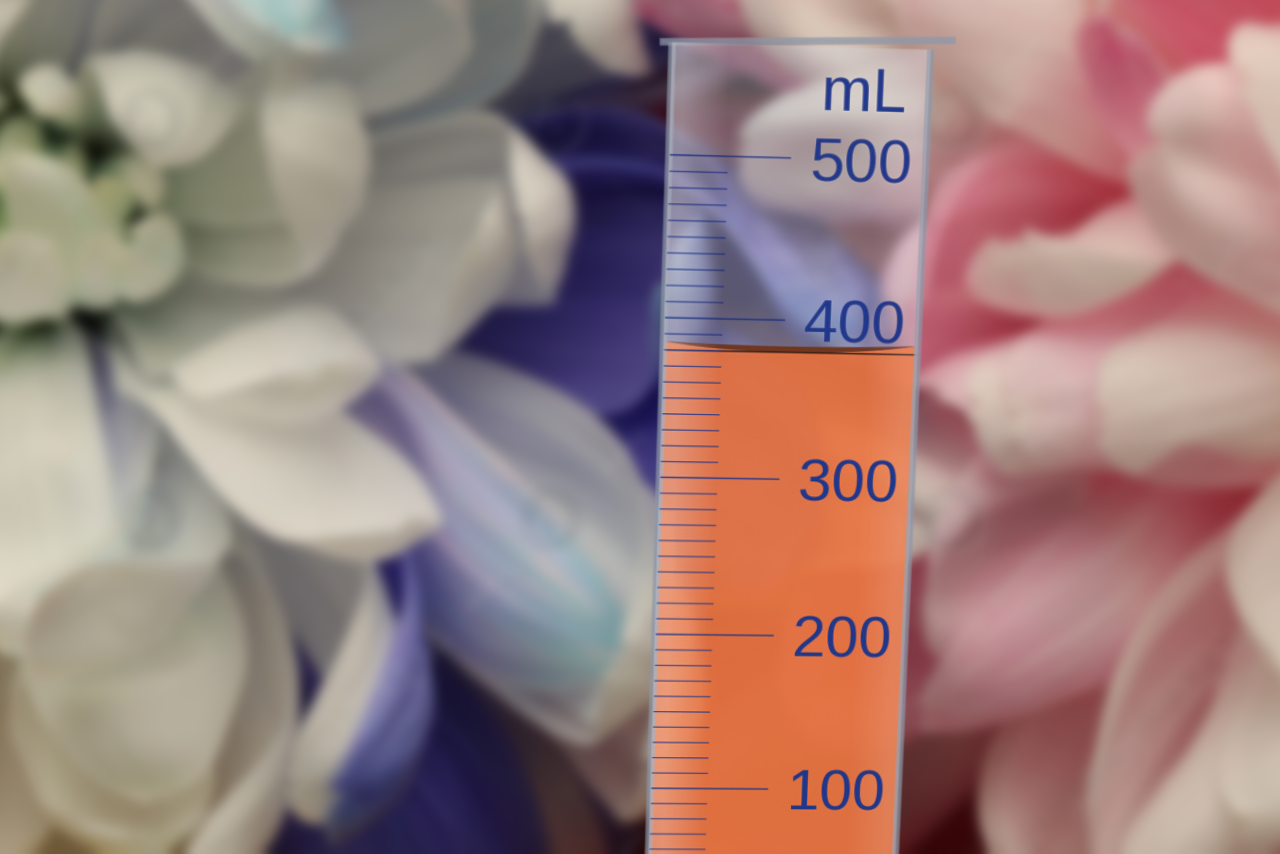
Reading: value=380 unit=mL
